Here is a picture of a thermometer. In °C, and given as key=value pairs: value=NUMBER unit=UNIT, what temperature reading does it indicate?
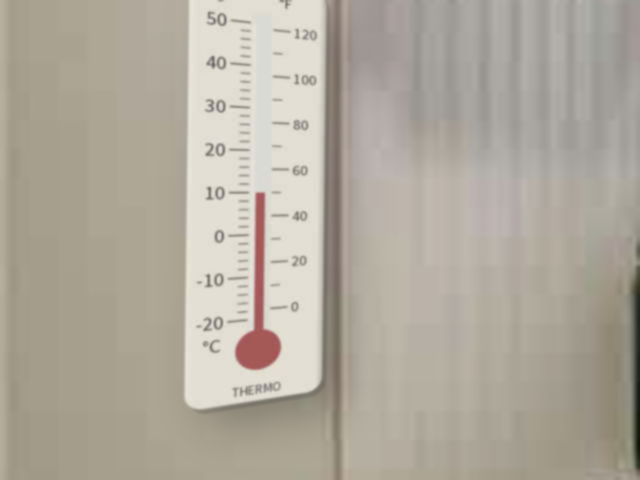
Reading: value=10 unit=°C
